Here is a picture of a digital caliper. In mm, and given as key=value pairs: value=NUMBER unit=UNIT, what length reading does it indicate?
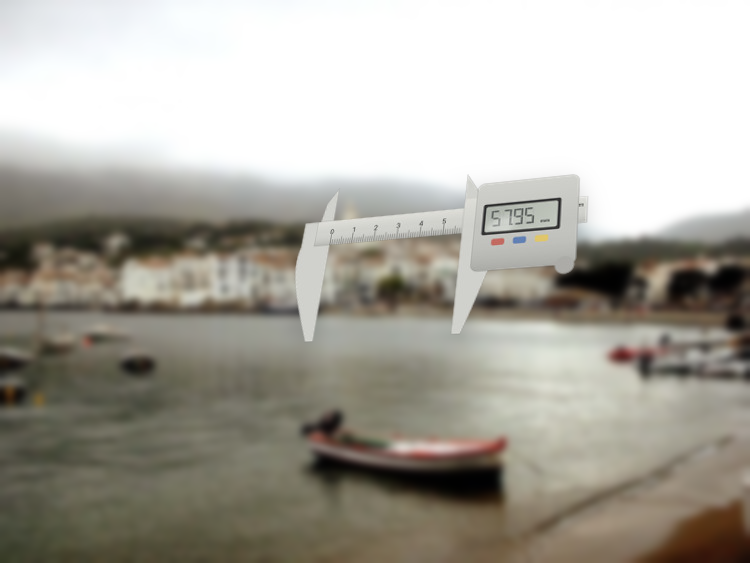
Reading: value=57.95 unit=mm
